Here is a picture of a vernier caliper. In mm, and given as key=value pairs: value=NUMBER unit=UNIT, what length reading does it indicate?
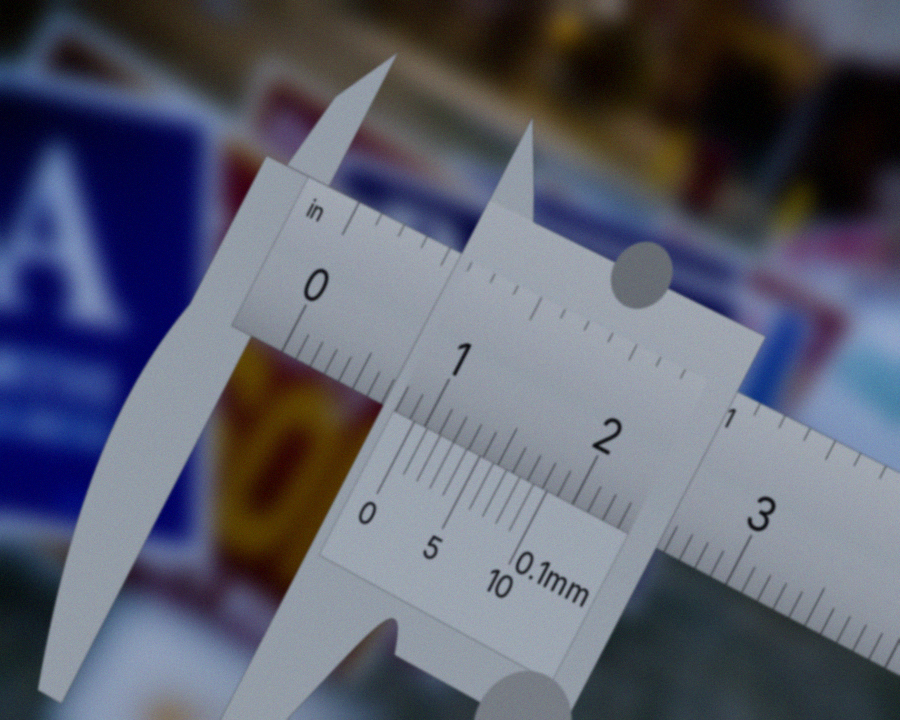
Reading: value=9.3 unit=mm
